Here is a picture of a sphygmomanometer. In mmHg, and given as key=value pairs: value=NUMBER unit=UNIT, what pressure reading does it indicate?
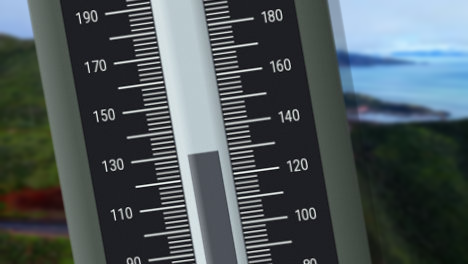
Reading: value=130 unit=mmHg
